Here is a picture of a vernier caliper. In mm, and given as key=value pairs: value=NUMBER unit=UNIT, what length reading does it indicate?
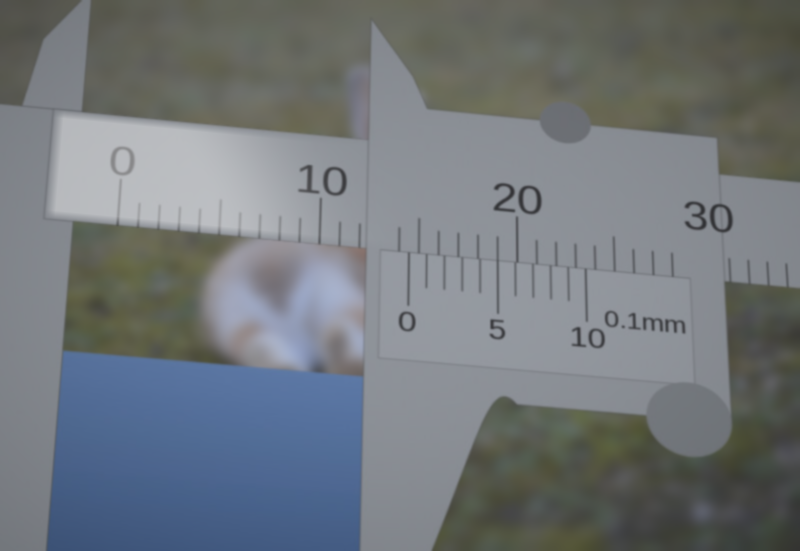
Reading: value=14.5 unit=mm
